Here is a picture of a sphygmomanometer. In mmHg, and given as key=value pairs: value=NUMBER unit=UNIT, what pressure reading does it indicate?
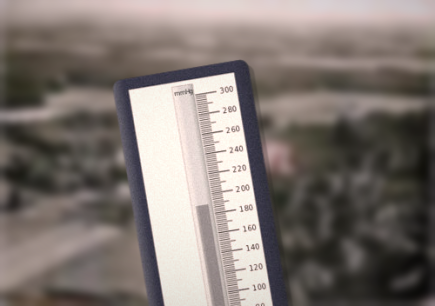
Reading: value=190 unit=mmHg
